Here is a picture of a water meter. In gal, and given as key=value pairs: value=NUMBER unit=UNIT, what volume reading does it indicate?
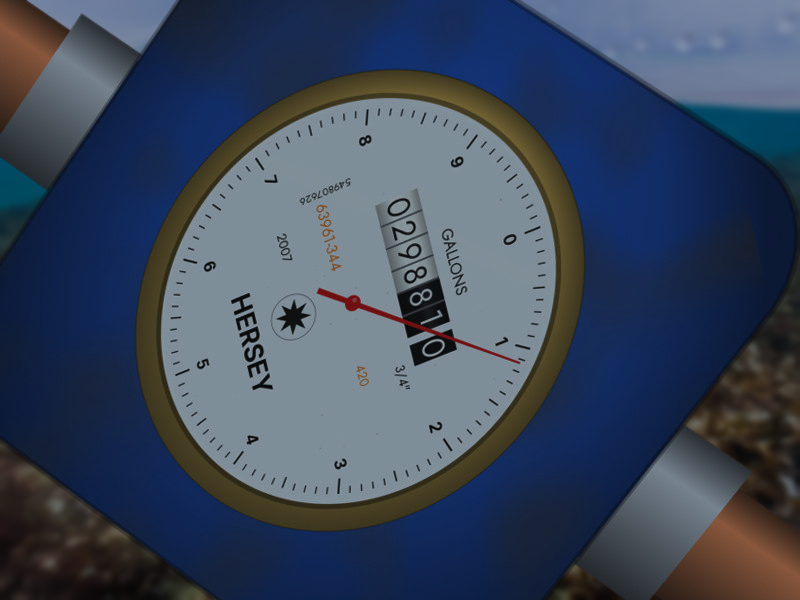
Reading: value=298811.1 unit=gal
